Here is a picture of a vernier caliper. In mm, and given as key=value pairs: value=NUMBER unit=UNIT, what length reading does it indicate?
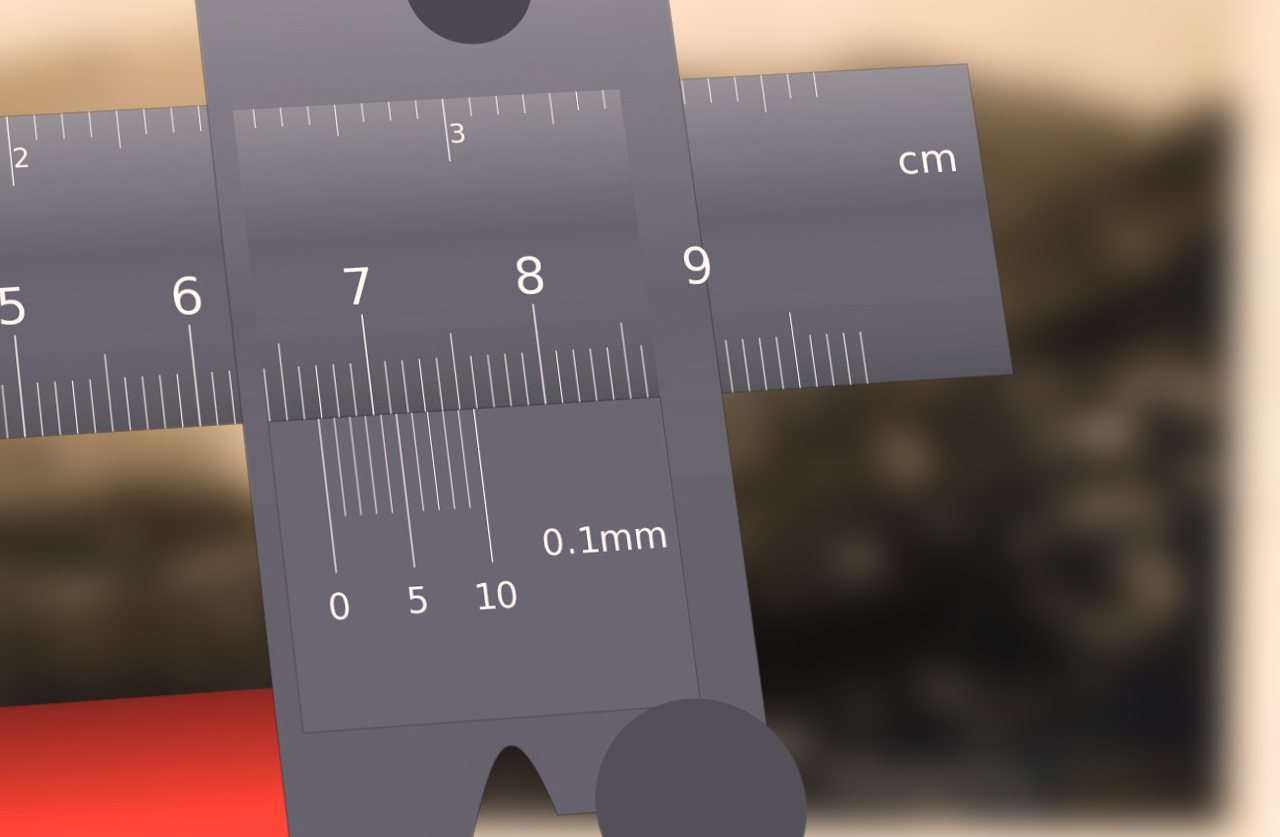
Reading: value=66.8 unit=mm
